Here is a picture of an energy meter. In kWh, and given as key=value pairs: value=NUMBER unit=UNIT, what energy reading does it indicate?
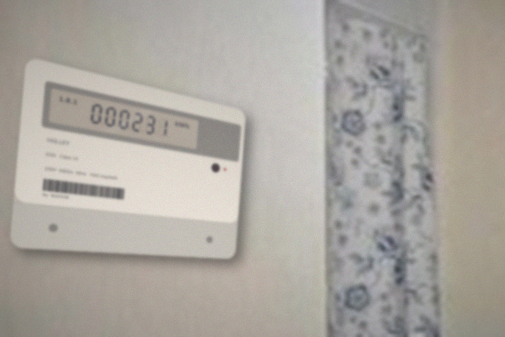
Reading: value=231 unit=kWh
